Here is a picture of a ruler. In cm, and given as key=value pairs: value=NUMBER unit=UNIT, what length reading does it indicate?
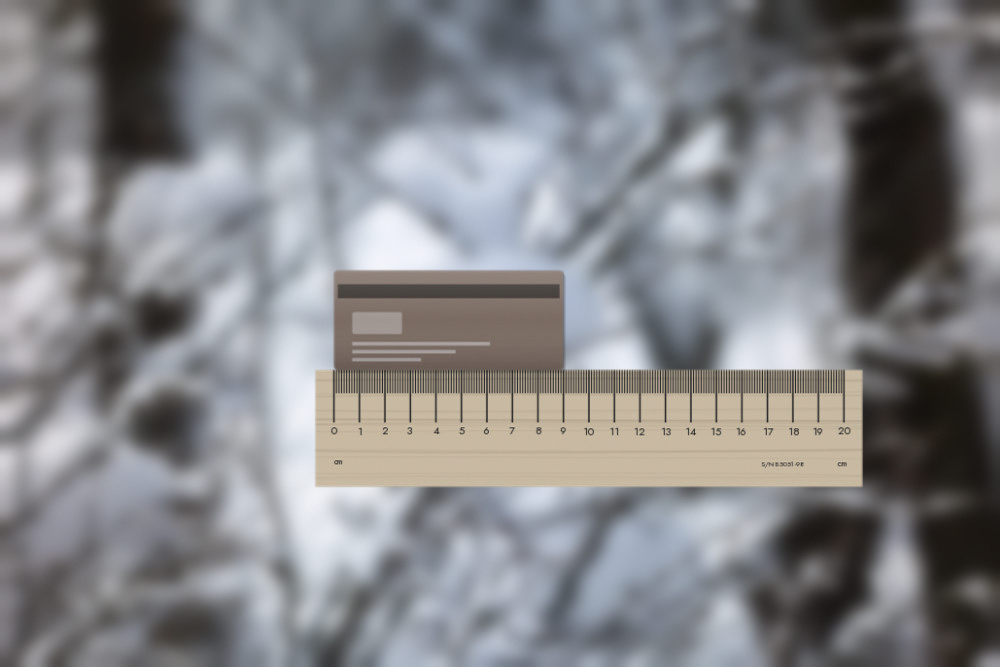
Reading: value=9 unit=cm
